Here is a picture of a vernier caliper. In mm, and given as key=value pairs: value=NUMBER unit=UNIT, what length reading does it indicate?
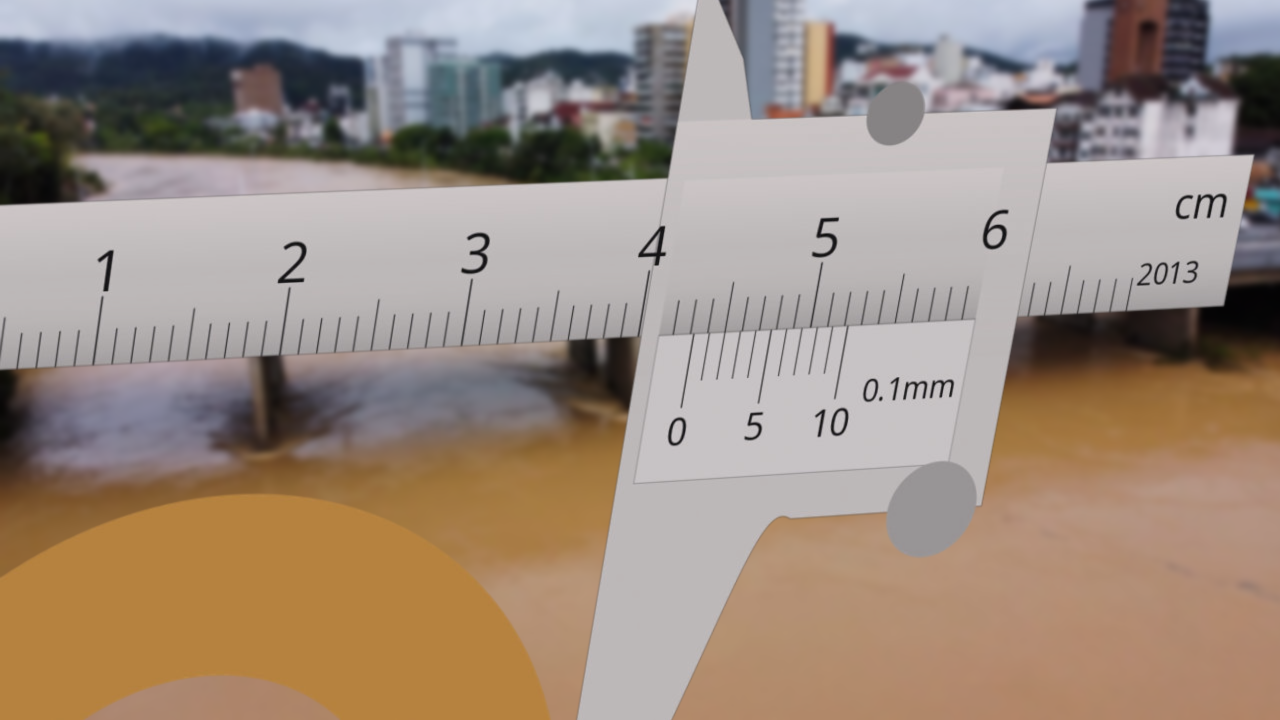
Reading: value=43.2 unit=mm
